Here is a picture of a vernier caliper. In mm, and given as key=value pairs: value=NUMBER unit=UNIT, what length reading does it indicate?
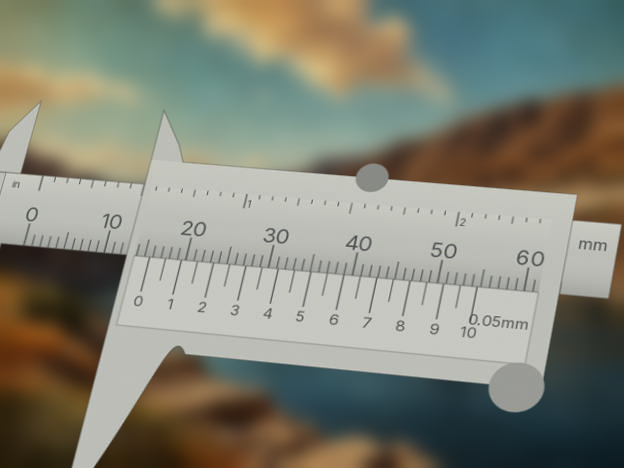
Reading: value=15.6 unit=mm
